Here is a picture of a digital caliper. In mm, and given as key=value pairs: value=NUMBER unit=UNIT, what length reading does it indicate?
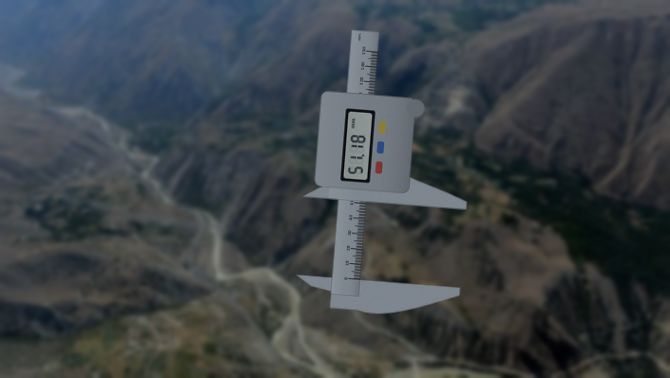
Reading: value=51.18 unit=mm
